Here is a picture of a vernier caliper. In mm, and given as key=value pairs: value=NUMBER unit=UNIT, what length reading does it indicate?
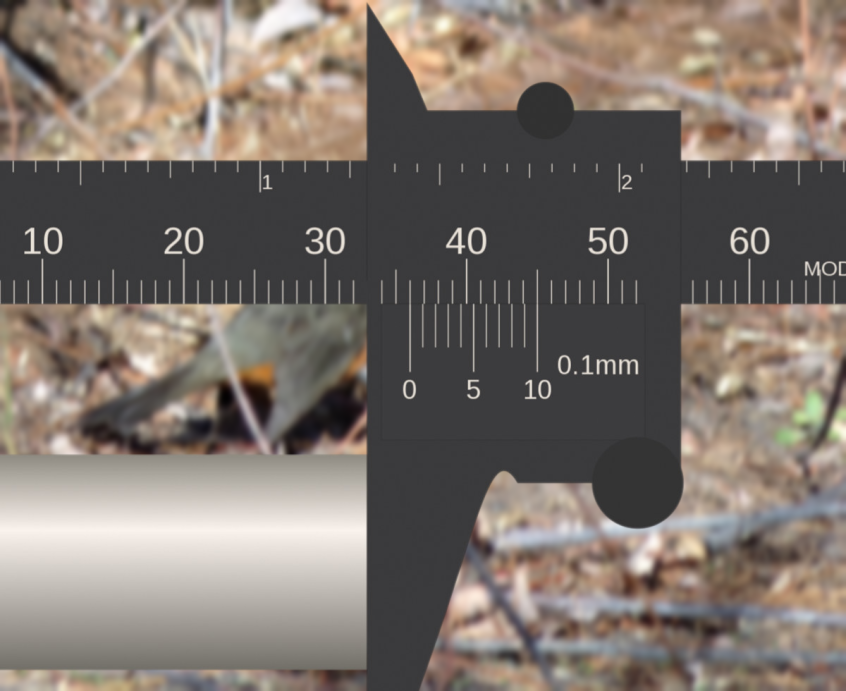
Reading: value=36.0 unit=mm
